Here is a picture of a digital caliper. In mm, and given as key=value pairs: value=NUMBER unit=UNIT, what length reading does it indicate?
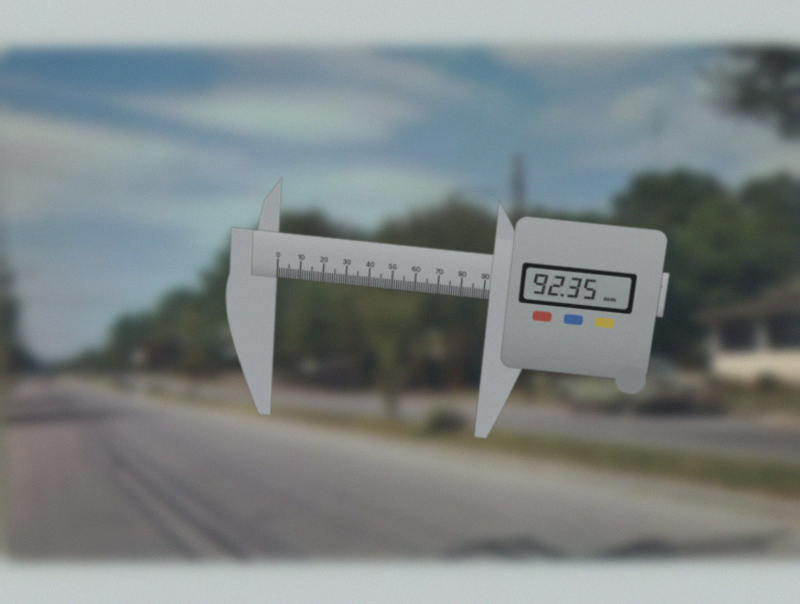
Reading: value=92.35 unit=mm
